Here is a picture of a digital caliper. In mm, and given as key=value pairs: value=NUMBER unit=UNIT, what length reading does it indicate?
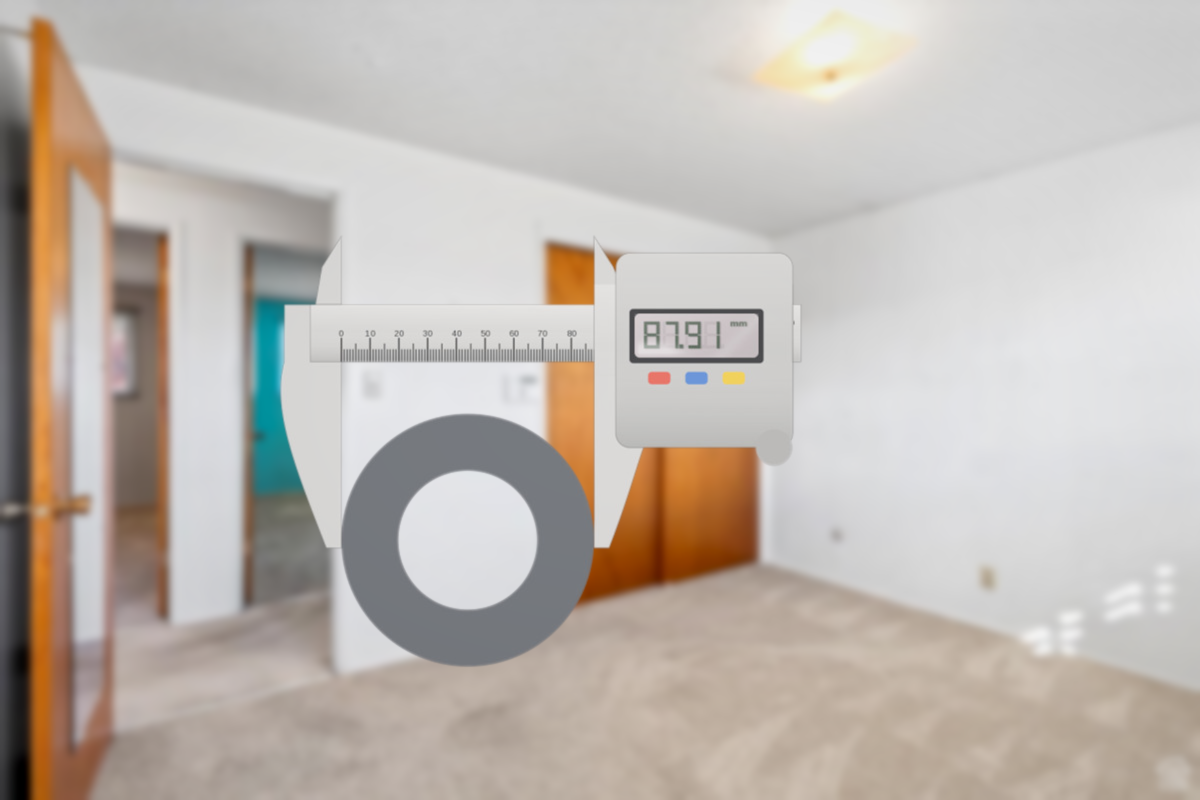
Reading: value=87.91 unit=mm
